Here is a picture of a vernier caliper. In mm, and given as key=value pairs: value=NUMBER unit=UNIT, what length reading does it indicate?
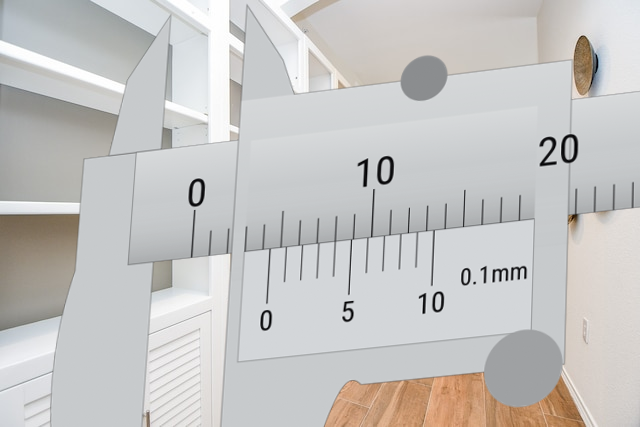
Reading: value=4.4 unit=mm
